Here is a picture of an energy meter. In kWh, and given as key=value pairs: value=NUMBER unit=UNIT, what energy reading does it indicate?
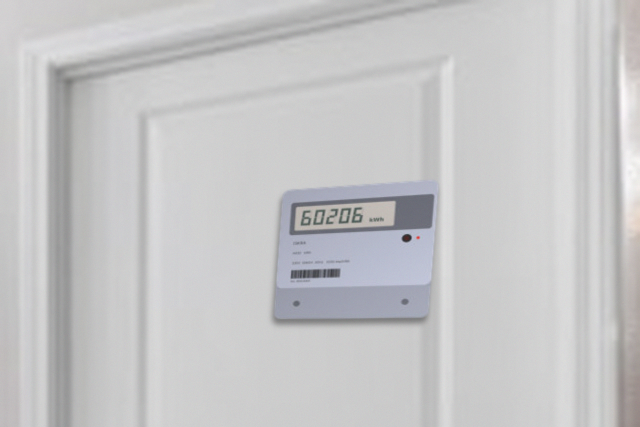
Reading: value=60206 unit=kWh
